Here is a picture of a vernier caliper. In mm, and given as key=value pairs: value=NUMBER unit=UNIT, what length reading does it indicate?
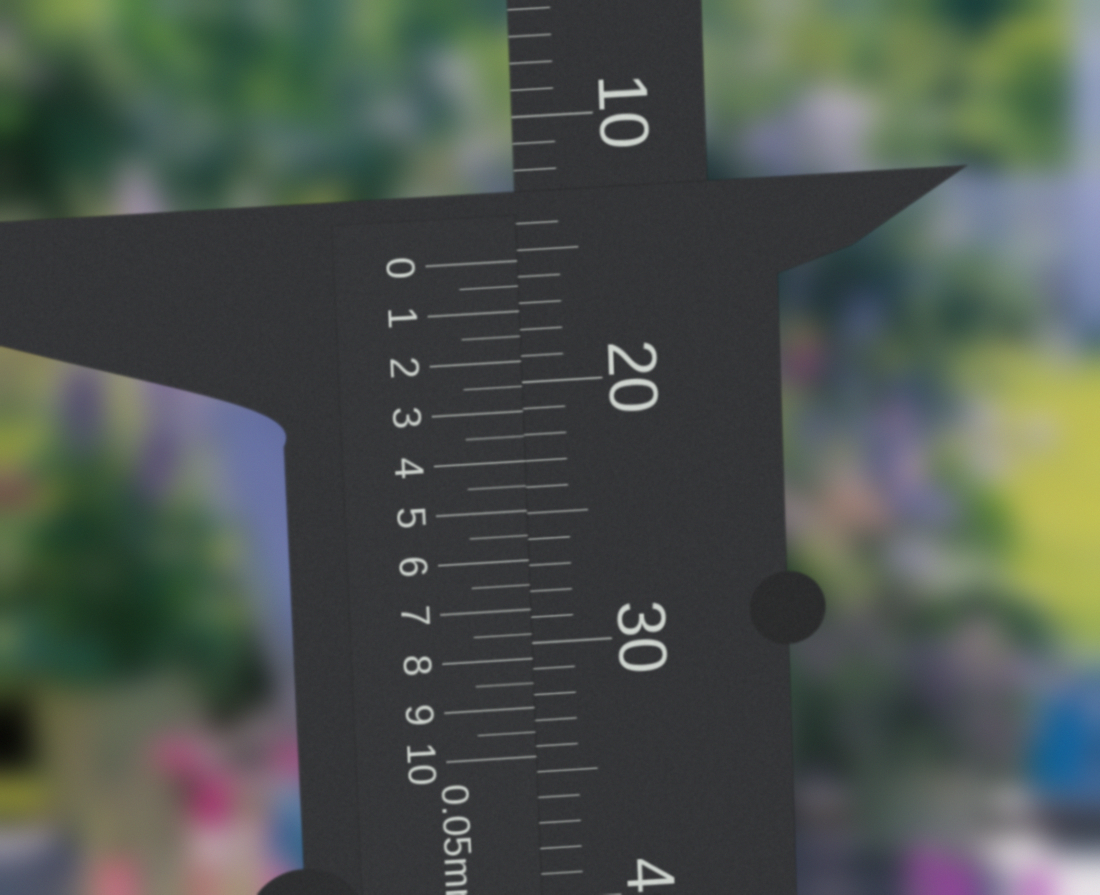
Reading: value=15.4 unit=mm
